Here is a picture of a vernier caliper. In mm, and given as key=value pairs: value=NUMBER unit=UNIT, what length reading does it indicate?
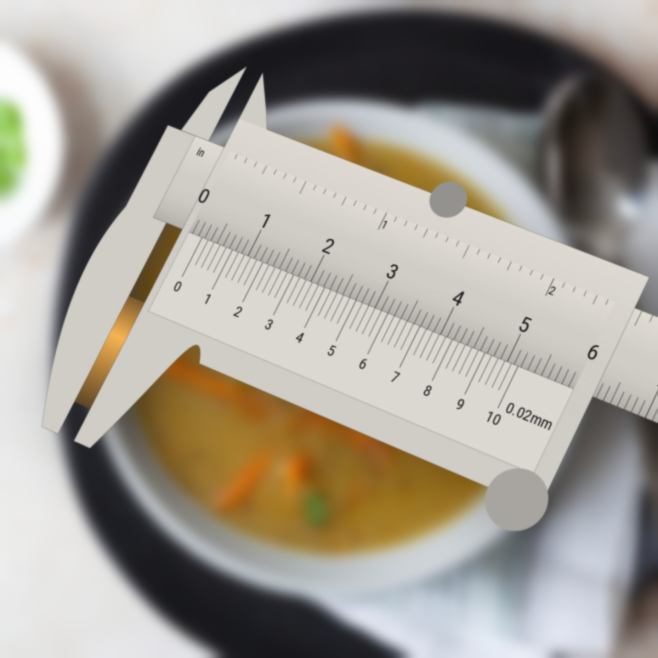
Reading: value=2.6 unit=mm
